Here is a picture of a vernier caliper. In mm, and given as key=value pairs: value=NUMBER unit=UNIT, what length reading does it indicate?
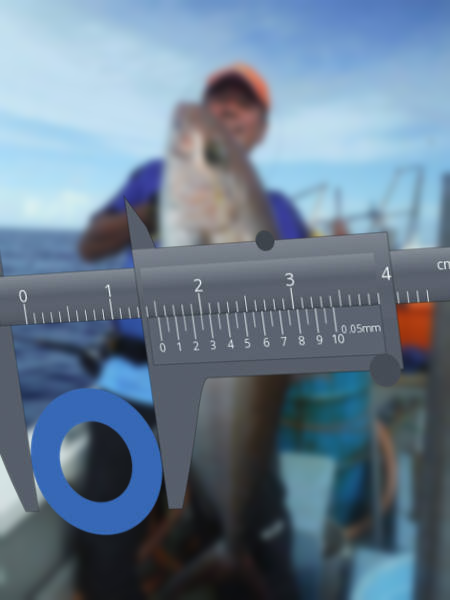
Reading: value=15.2 unit=mm
